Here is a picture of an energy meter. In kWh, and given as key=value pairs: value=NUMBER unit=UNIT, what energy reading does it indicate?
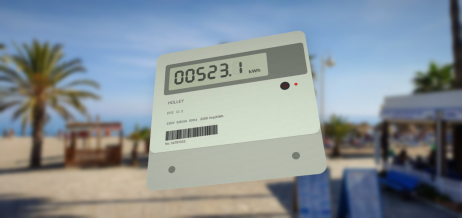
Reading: value=523.1 unit=kWh
